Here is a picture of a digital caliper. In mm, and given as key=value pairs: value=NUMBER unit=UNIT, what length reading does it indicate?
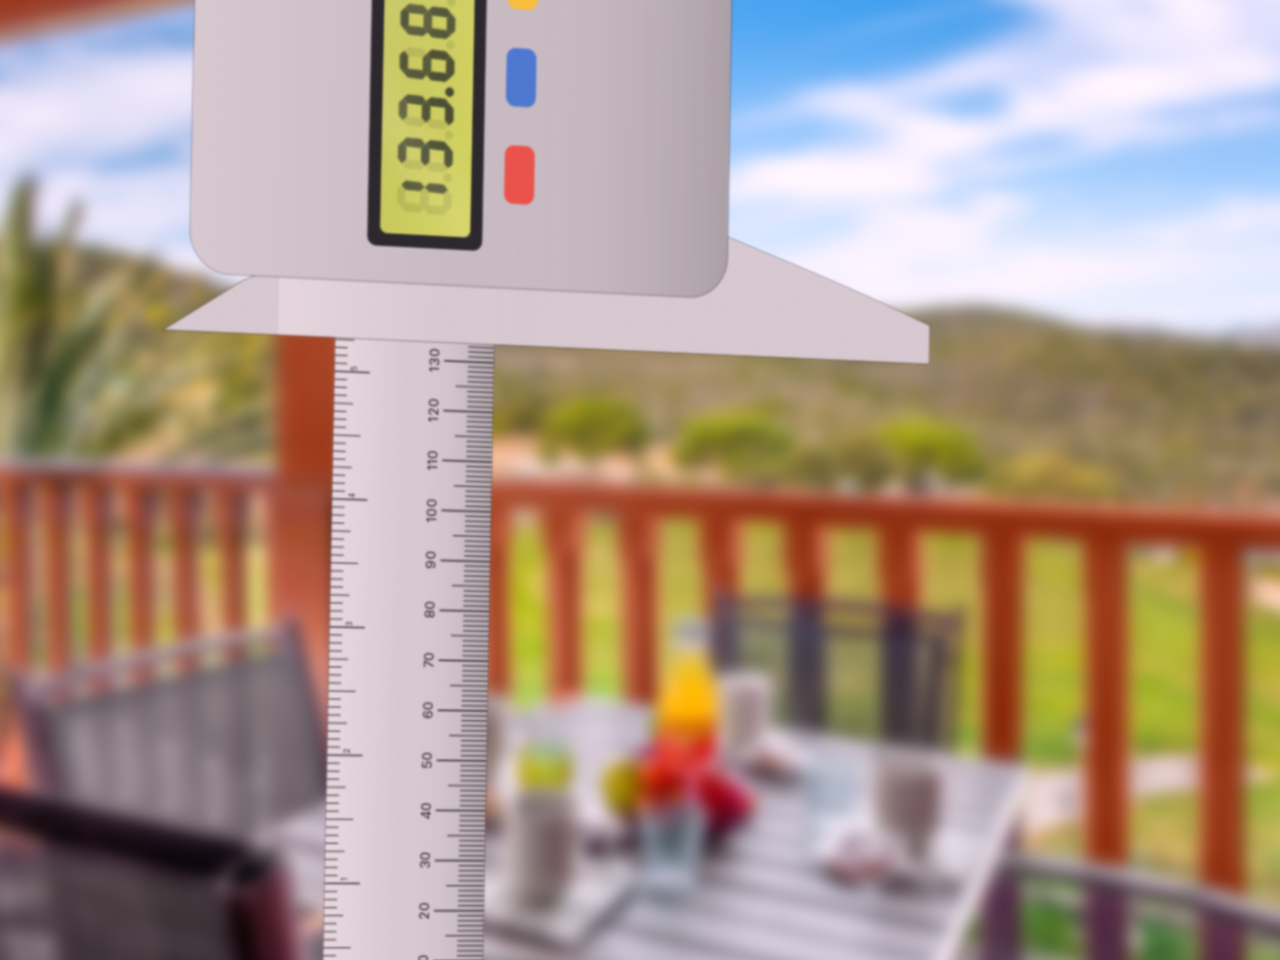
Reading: value=133.68 unit=mm
